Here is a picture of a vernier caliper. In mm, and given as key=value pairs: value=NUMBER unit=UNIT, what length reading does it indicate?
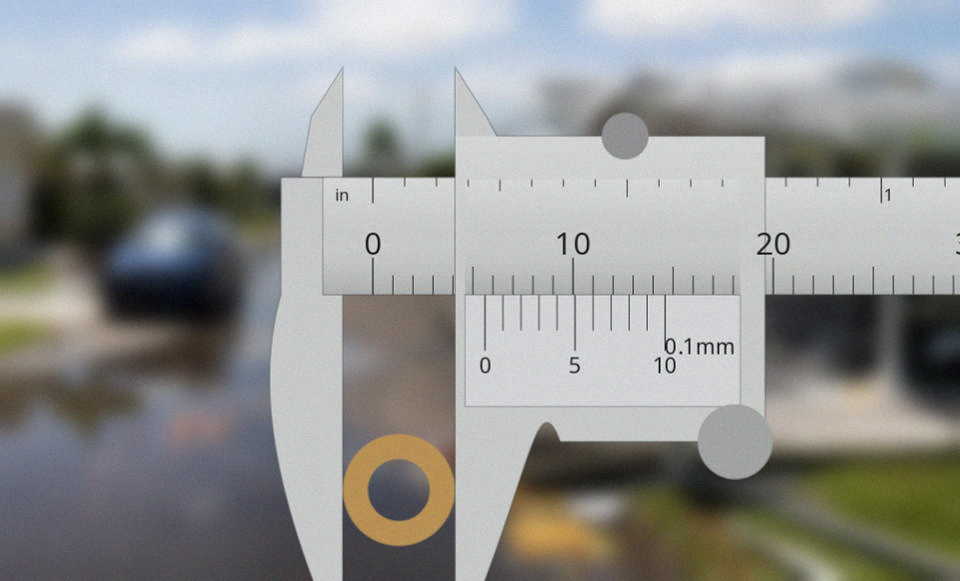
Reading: value=5.6 unit=mm
